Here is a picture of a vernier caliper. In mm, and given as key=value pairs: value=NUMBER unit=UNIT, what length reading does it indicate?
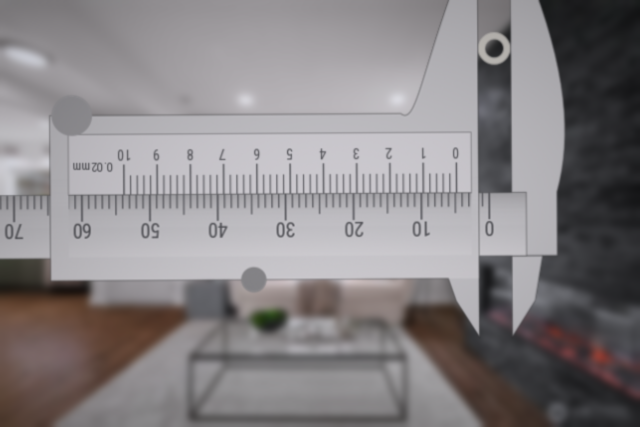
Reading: value=4.8 unit=mm
